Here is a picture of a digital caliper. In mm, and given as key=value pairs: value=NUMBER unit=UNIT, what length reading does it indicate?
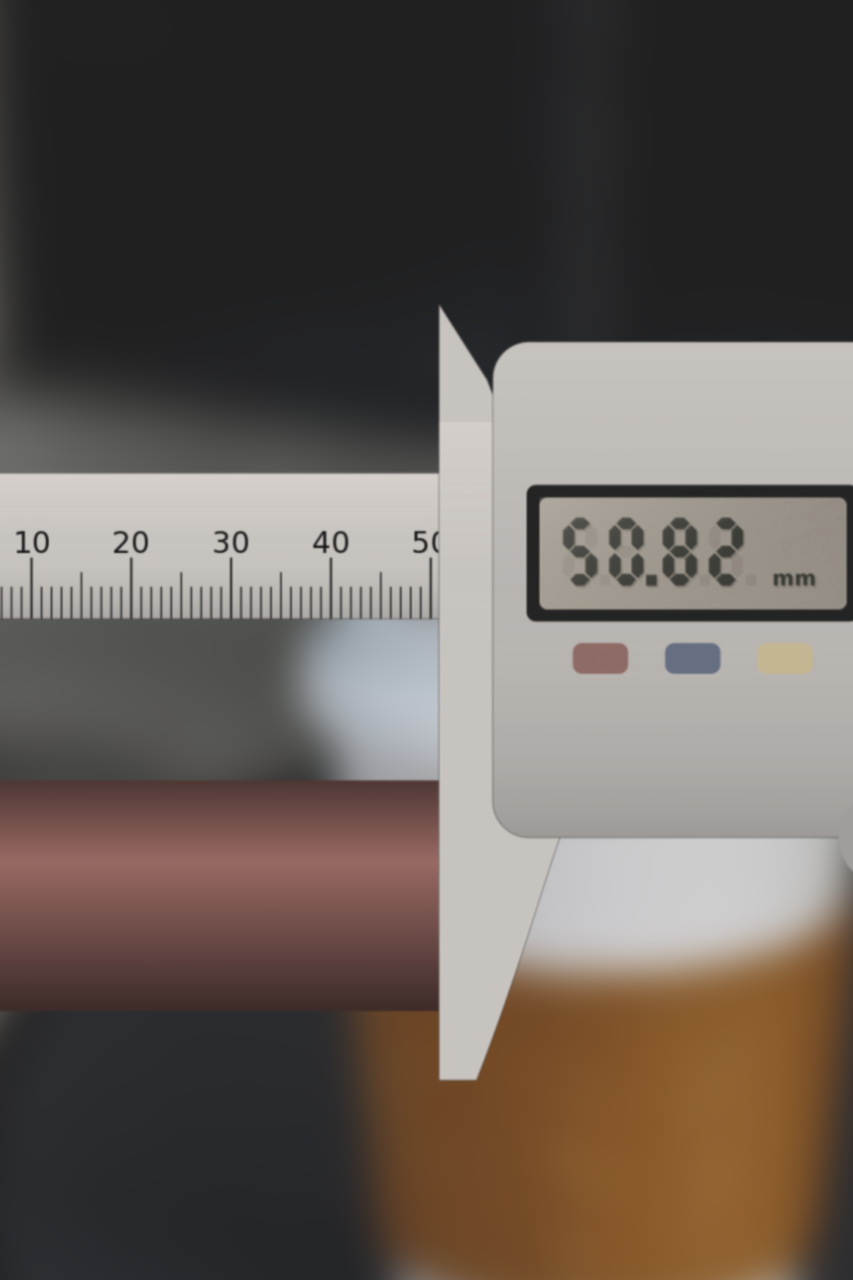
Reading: value=50.82 unit=mm
